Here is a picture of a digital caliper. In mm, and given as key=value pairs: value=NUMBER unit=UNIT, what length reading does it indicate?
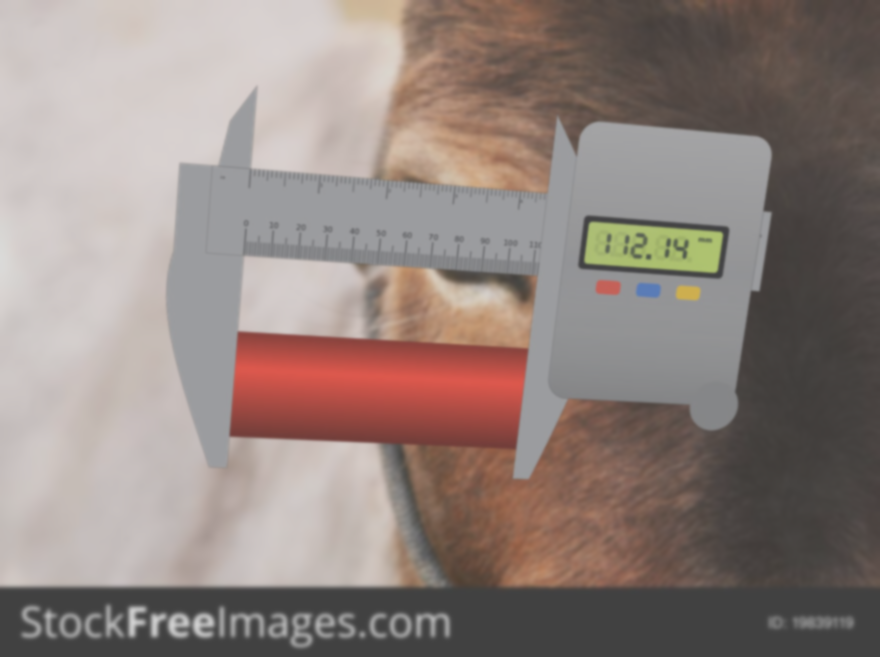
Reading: value=112.14 unit=mm
